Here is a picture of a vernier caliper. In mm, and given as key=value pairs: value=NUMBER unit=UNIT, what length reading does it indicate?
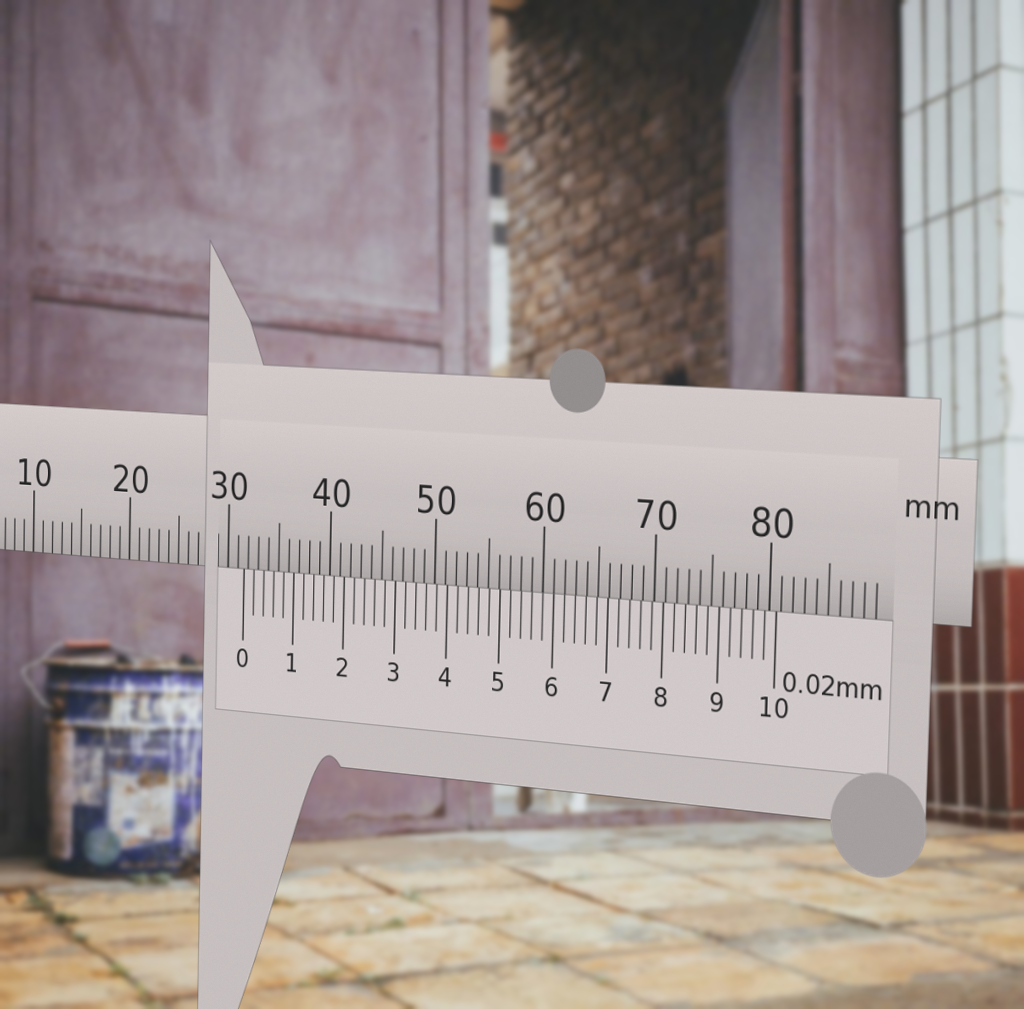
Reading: value=31.6 unit=mm
